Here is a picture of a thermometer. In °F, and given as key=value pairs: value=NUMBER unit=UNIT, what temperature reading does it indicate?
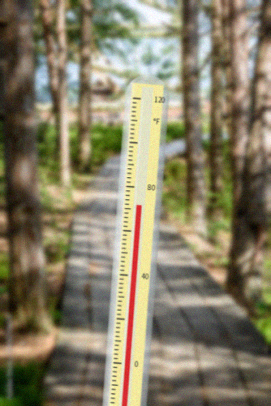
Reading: value=72 unit=°F
